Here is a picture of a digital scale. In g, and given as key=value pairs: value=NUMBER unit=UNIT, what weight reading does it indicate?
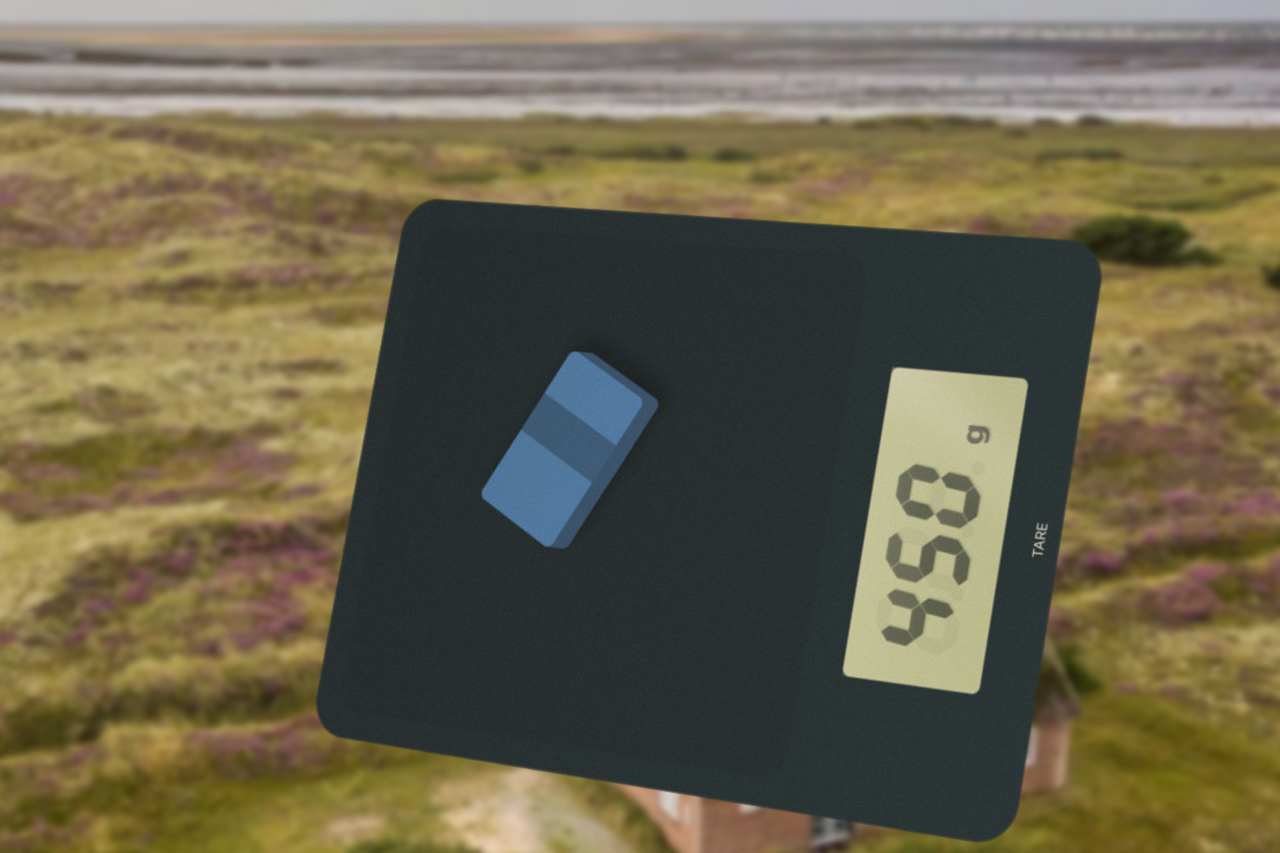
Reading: value=450 unit=g
